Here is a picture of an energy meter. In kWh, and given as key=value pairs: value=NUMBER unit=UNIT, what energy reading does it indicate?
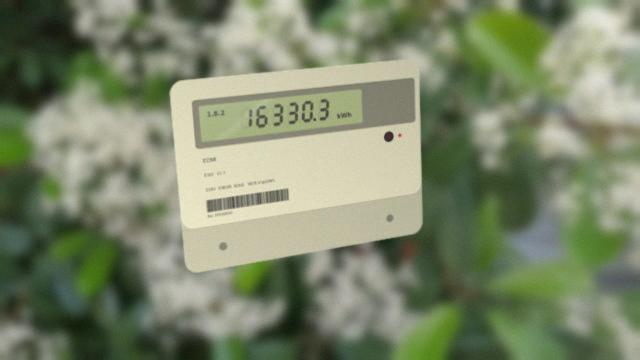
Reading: value=16330.3 unit=kWh
